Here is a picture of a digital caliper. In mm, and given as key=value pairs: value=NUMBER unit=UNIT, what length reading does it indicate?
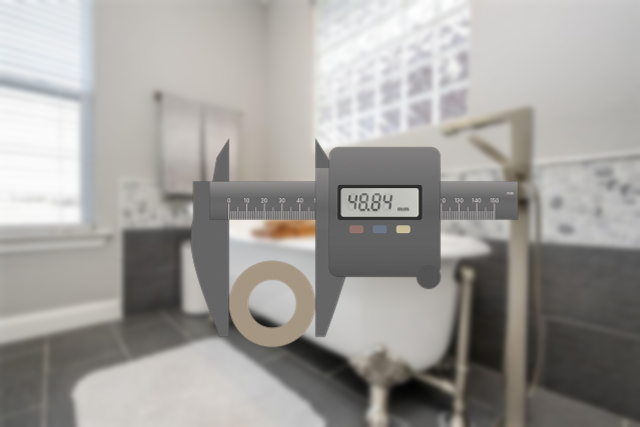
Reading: value=48.84 unit=mm
